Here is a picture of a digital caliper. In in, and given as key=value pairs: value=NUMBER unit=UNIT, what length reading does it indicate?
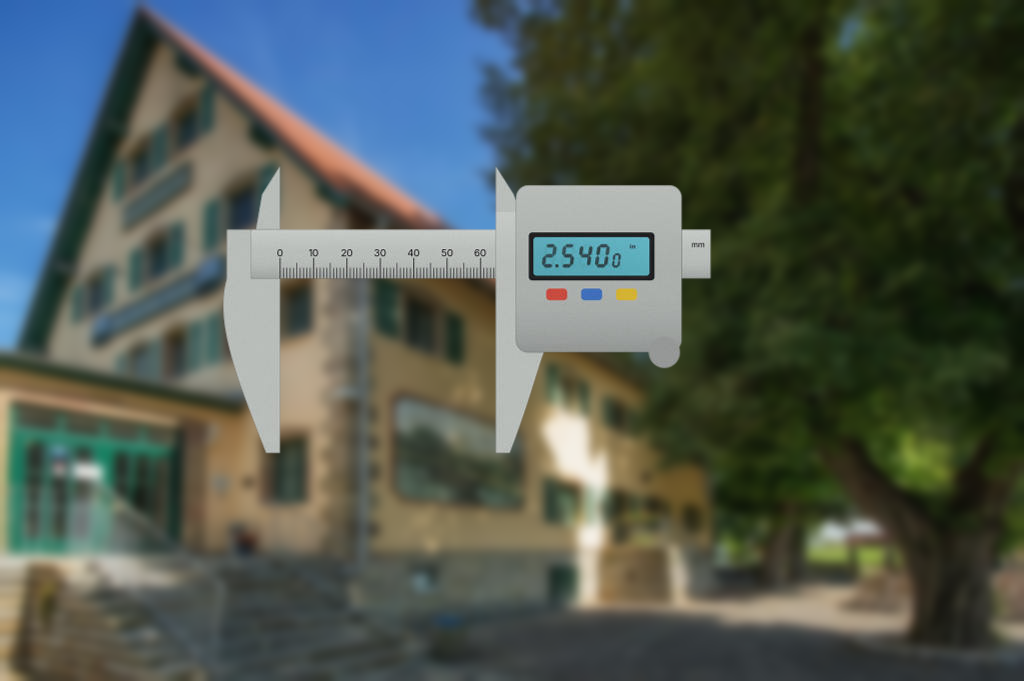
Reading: value=2.5400 unit=in
